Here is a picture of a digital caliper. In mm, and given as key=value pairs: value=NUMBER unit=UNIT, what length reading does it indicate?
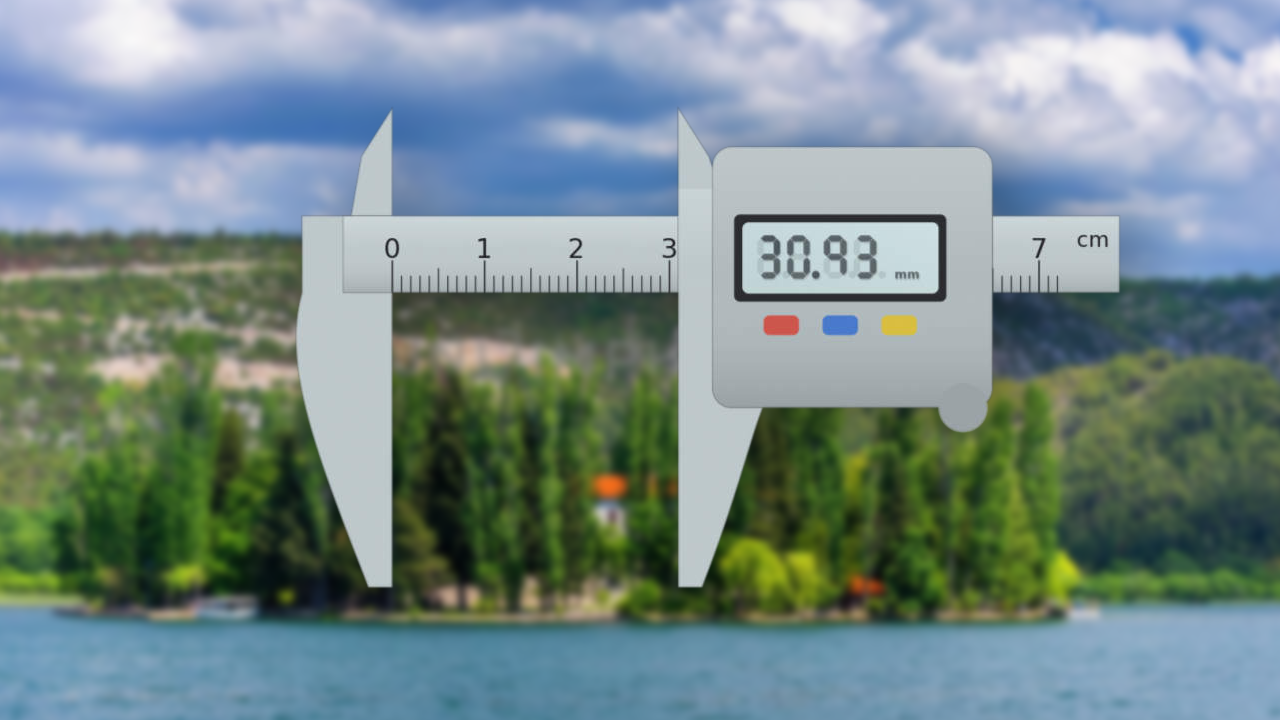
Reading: value=30.93 unit=mm
